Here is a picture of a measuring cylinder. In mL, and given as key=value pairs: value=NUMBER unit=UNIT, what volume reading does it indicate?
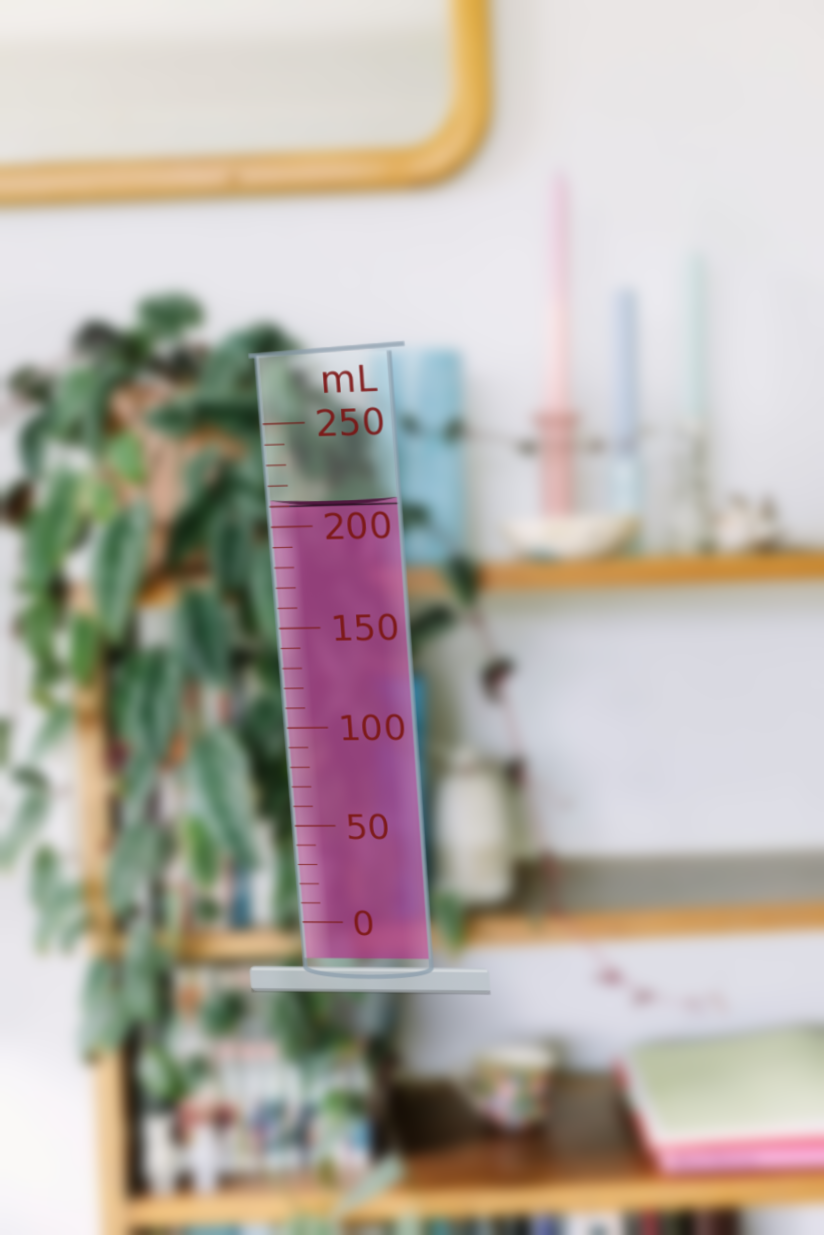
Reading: value=210 unit=mL
